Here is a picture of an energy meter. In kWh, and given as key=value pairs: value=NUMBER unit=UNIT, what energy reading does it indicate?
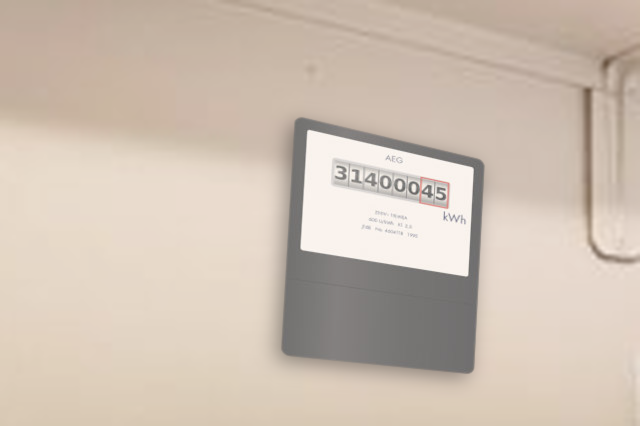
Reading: value=314000.45 unit=kWh
